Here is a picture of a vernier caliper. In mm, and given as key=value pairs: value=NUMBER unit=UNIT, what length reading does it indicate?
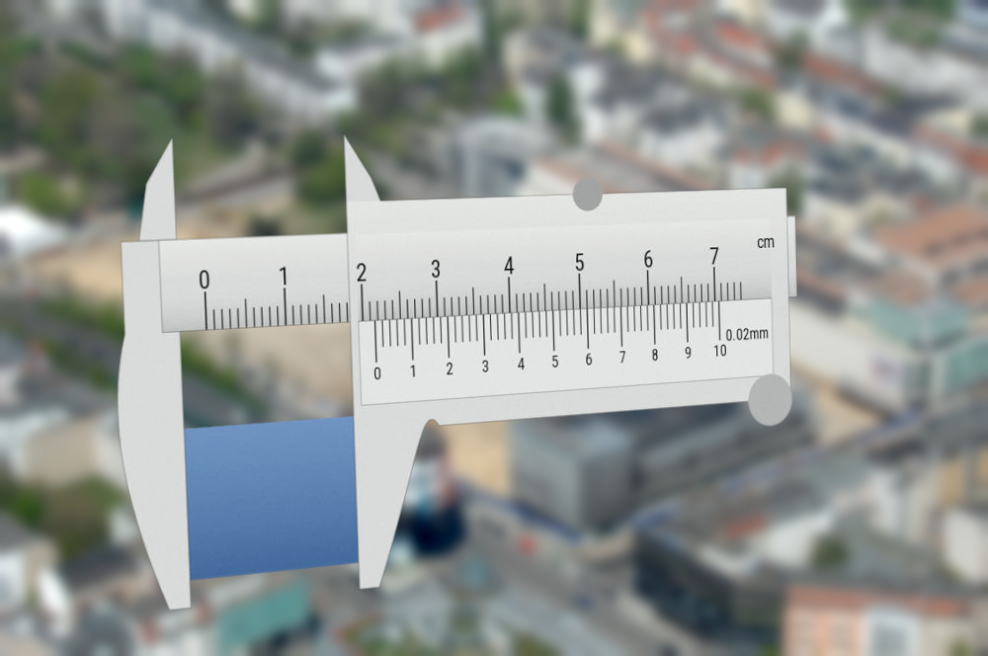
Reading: value=21.6 unit=mm
